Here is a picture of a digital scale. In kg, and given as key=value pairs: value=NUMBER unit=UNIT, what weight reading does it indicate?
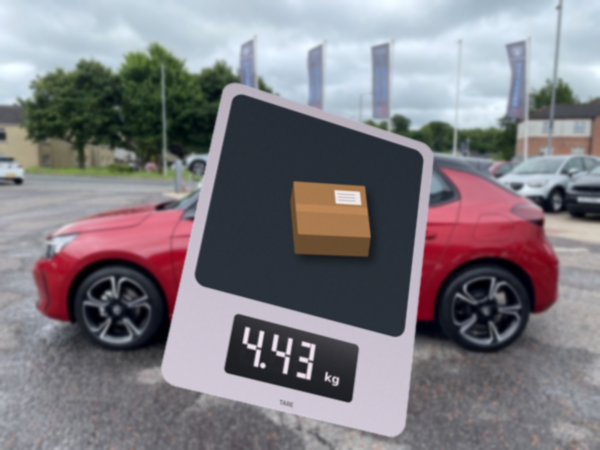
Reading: value=4.43 unit=kg
